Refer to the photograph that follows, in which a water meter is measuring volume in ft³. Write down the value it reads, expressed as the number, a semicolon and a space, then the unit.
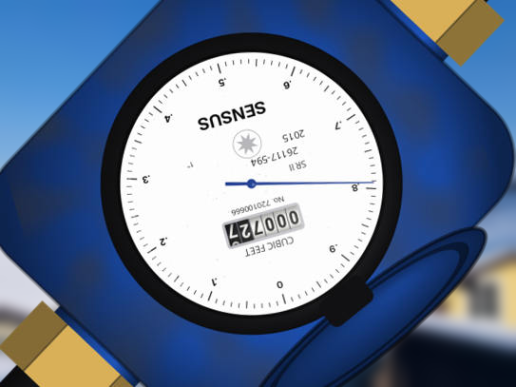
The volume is 726.79; ft³
